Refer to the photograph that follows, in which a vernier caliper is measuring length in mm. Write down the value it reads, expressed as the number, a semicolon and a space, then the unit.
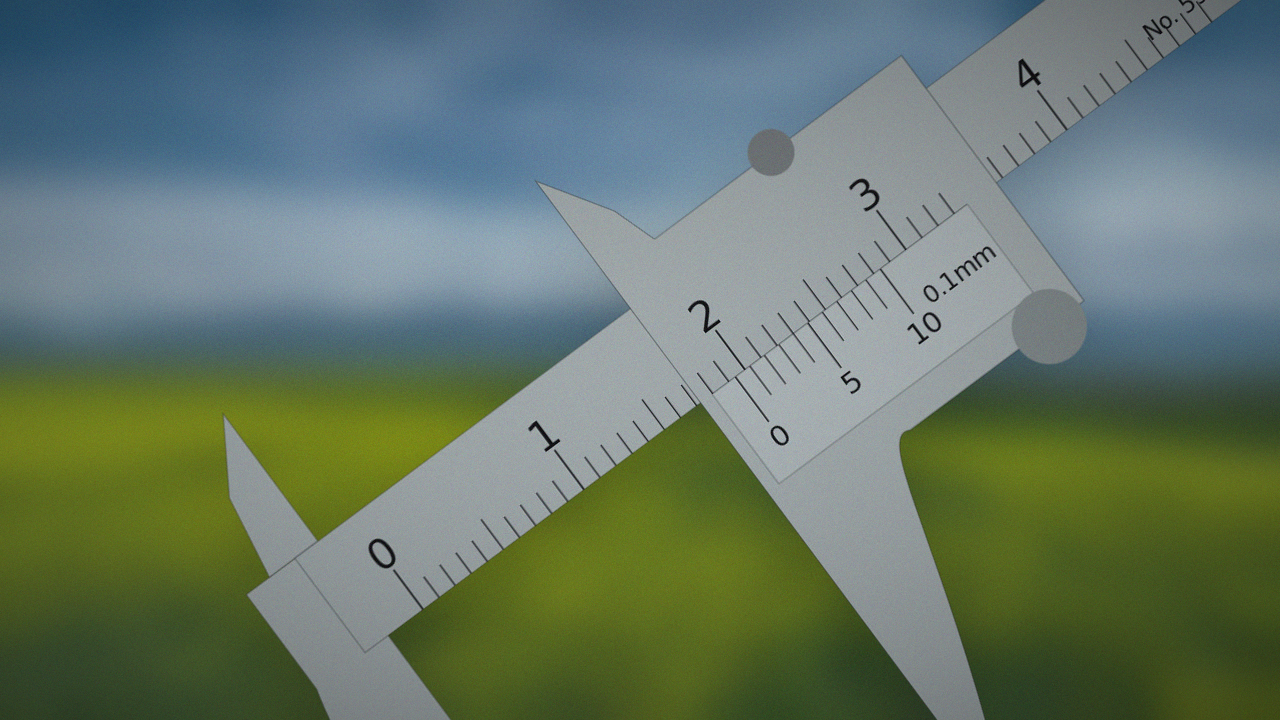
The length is 19.4; mm
